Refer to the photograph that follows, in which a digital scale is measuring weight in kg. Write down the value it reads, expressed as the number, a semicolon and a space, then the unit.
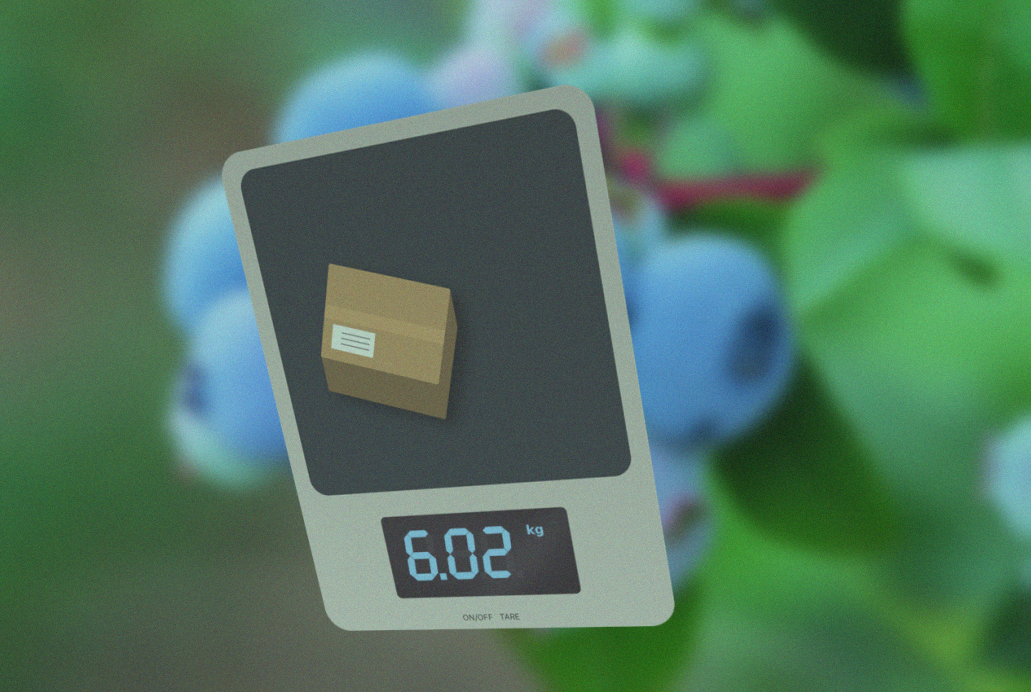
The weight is 6.02; kg
